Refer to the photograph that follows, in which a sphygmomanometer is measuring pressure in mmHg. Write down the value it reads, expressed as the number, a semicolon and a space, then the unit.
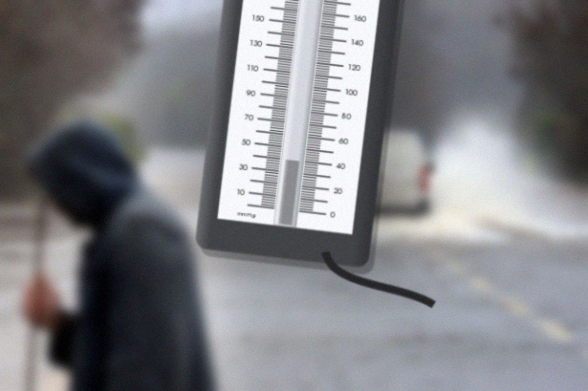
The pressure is 40; mmHg
